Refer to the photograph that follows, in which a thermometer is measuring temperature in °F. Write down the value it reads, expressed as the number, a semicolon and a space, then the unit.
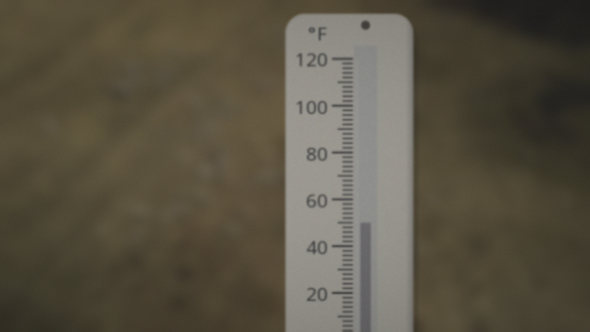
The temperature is 50; °F
